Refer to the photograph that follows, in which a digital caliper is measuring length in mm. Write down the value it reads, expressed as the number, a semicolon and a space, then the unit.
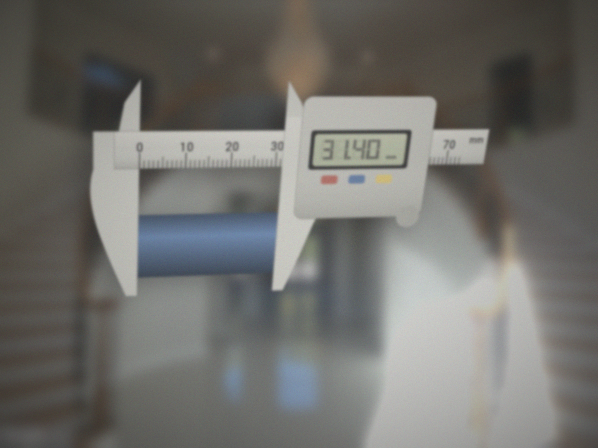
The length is 31.40; mm
